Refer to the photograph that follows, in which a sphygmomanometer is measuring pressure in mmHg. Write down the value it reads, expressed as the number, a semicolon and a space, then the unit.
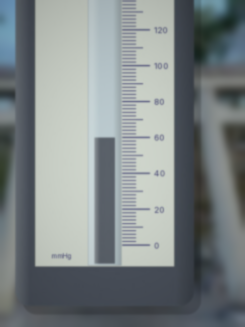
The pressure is 60; mmHg
